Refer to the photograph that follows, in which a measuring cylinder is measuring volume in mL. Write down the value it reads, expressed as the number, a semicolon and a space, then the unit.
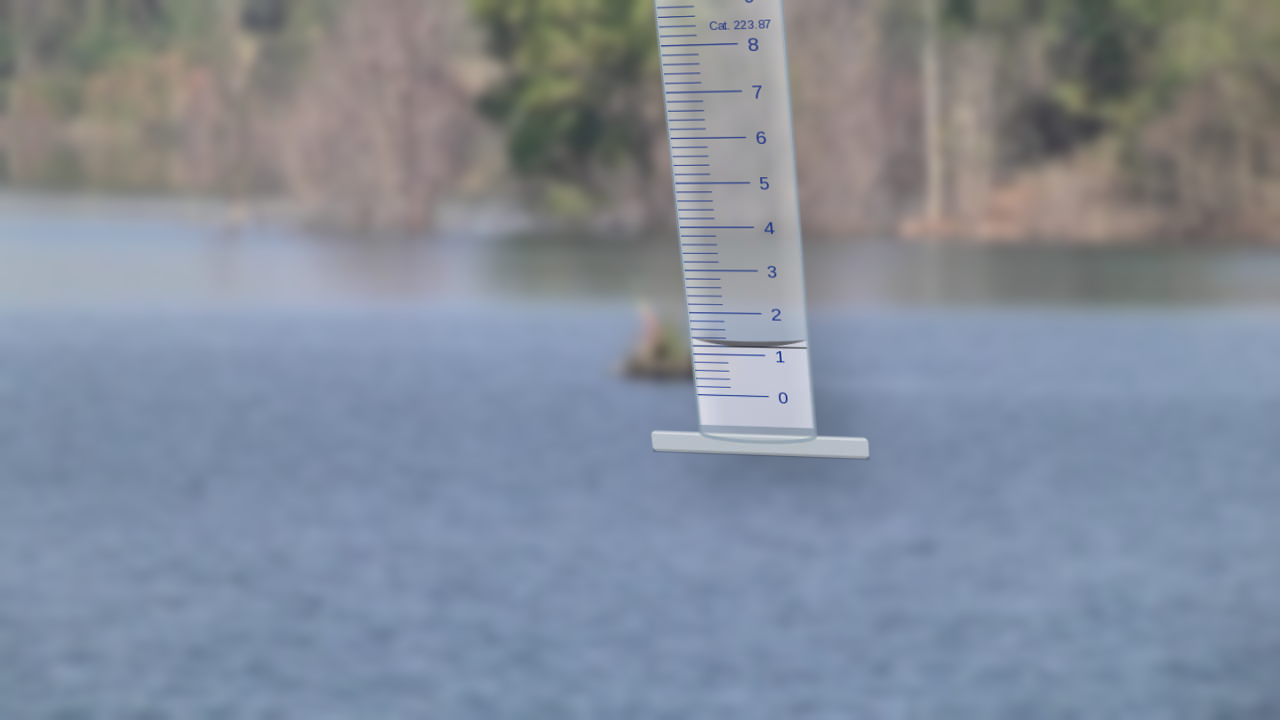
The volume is 1.2; mL
